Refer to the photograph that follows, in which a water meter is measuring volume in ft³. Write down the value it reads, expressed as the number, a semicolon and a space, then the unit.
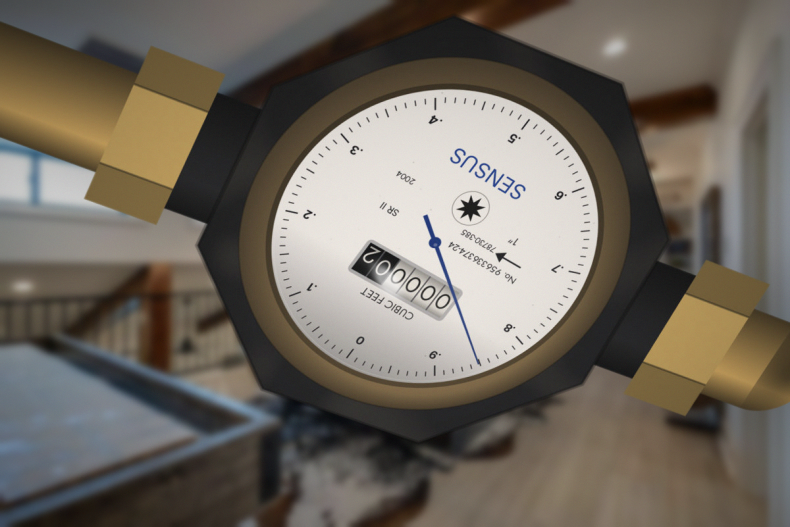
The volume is 1.85; ft³
